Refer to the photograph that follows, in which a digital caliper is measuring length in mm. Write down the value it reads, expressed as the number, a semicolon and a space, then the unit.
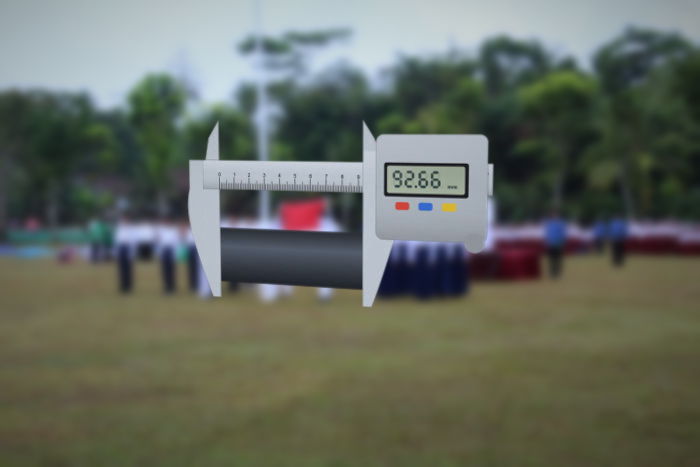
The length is 92.66; mm
